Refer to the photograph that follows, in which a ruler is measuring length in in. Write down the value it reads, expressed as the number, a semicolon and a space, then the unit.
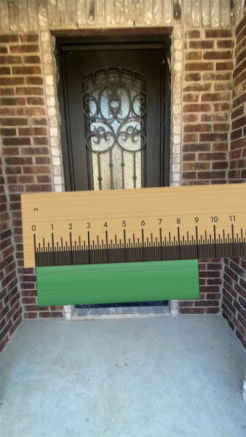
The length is 9; in
